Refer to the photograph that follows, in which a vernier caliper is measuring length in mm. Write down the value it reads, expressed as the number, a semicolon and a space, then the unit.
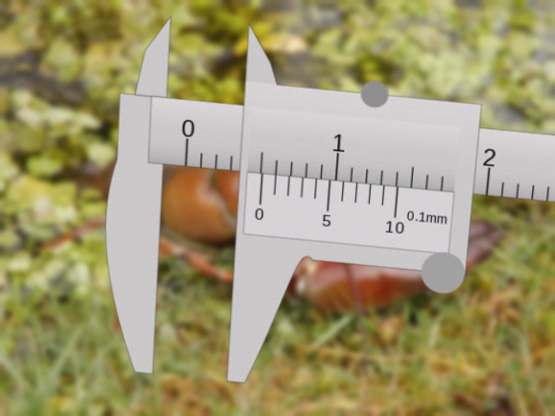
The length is 5.1; mm
